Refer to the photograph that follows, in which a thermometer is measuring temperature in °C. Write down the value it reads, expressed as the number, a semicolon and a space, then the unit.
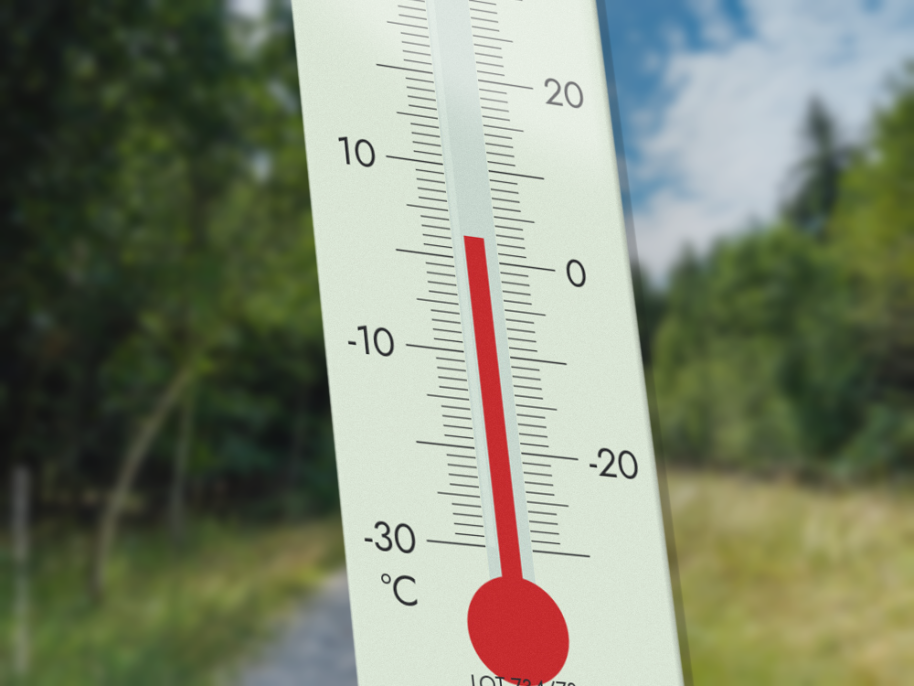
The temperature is 2.5; °C
